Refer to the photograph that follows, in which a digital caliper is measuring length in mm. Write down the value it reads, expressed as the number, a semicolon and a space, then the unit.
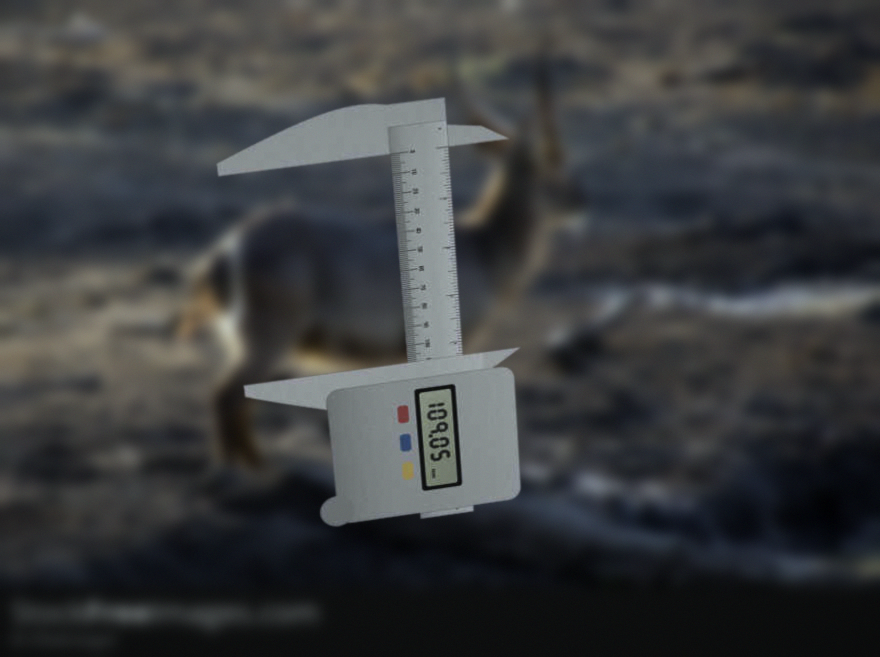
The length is 109.05; mm
